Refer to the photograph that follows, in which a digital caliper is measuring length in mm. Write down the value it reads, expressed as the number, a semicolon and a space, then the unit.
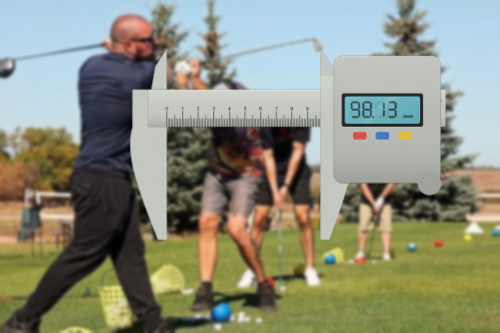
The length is 98.13; mm
